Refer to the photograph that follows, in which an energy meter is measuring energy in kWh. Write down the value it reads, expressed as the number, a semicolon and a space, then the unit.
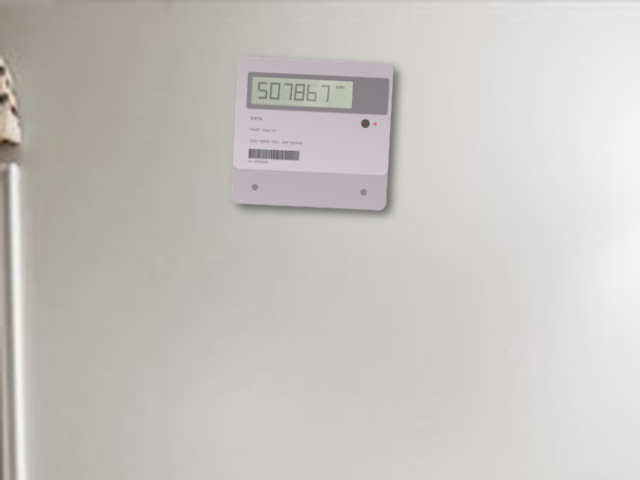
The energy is 507867; kWh
